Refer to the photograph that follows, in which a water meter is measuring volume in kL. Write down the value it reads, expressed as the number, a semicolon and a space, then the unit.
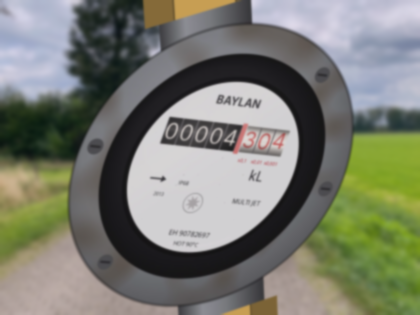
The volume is 4.304; kL
